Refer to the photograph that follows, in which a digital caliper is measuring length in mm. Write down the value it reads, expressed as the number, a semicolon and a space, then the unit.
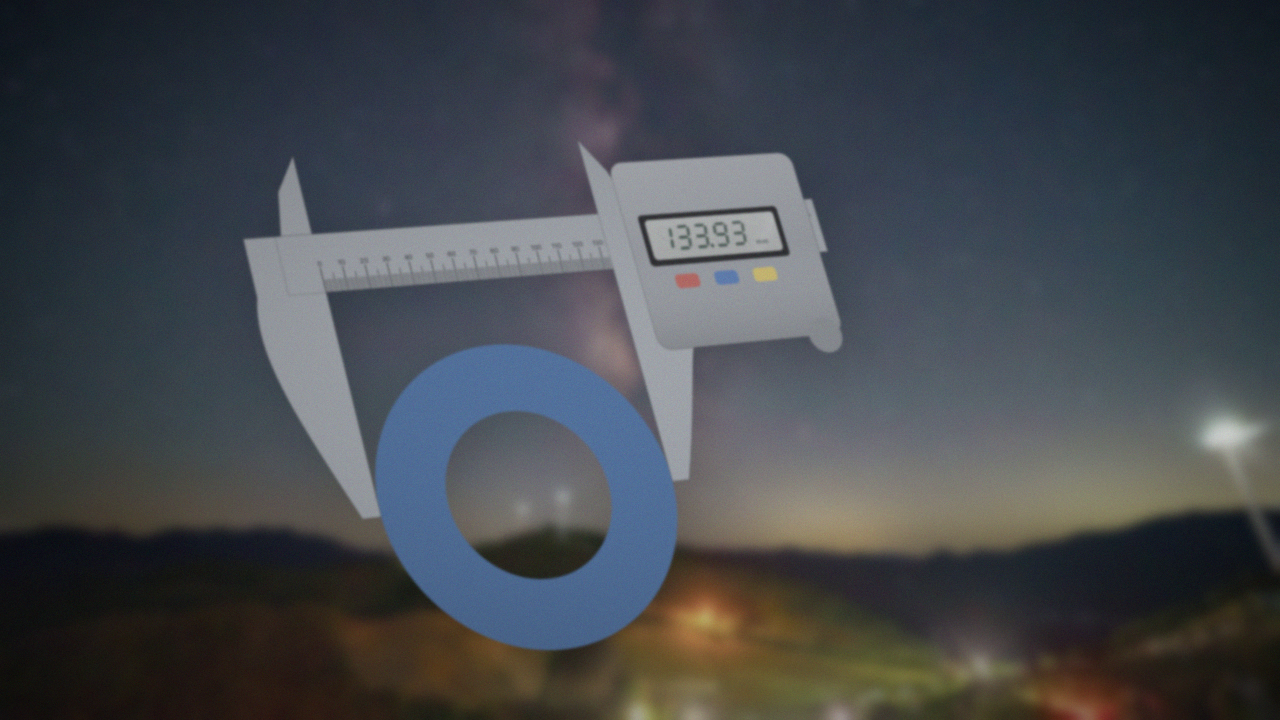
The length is 133.93; mm
